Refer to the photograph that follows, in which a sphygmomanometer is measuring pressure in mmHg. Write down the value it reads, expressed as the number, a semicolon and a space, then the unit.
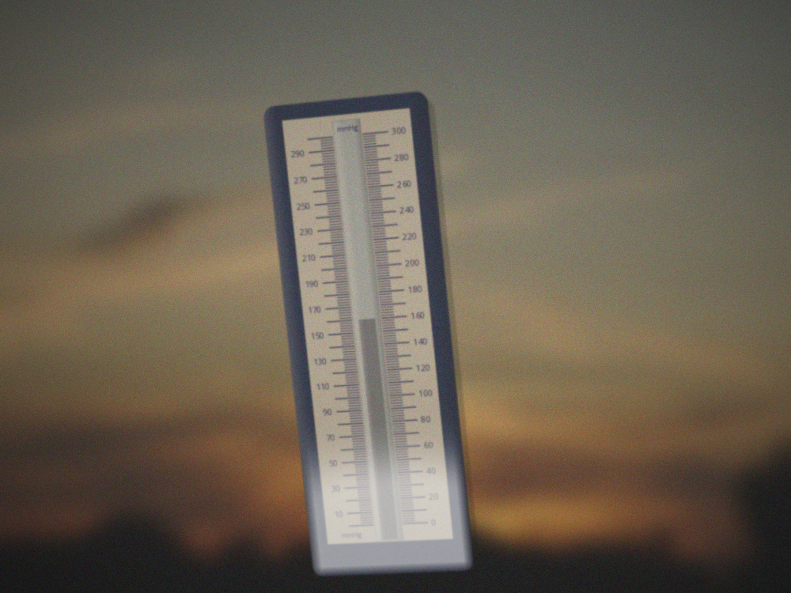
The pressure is 160; mmHg
